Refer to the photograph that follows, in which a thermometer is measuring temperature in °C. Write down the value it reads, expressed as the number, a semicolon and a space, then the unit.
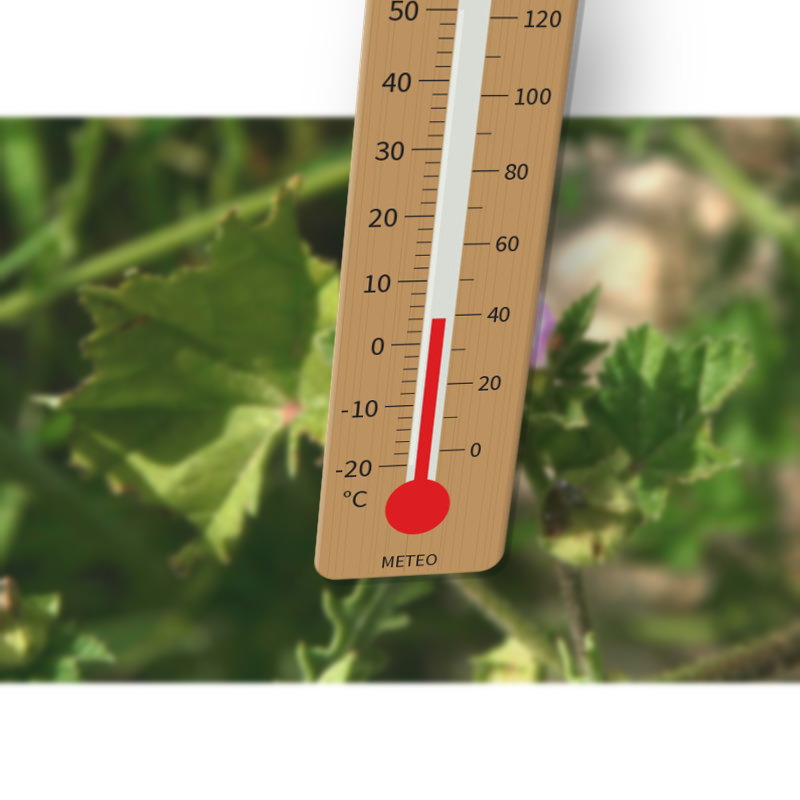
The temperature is 4; °C
